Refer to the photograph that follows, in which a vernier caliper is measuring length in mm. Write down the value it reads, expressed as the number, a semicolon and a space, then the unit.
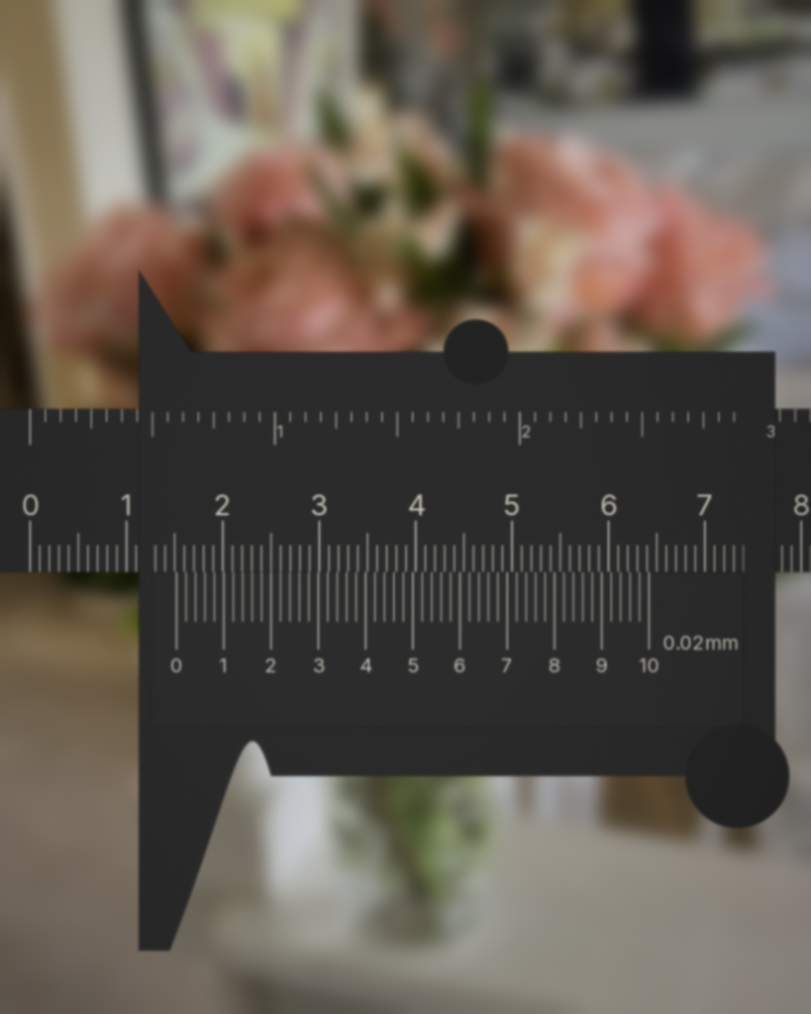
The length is 15.2; mm
